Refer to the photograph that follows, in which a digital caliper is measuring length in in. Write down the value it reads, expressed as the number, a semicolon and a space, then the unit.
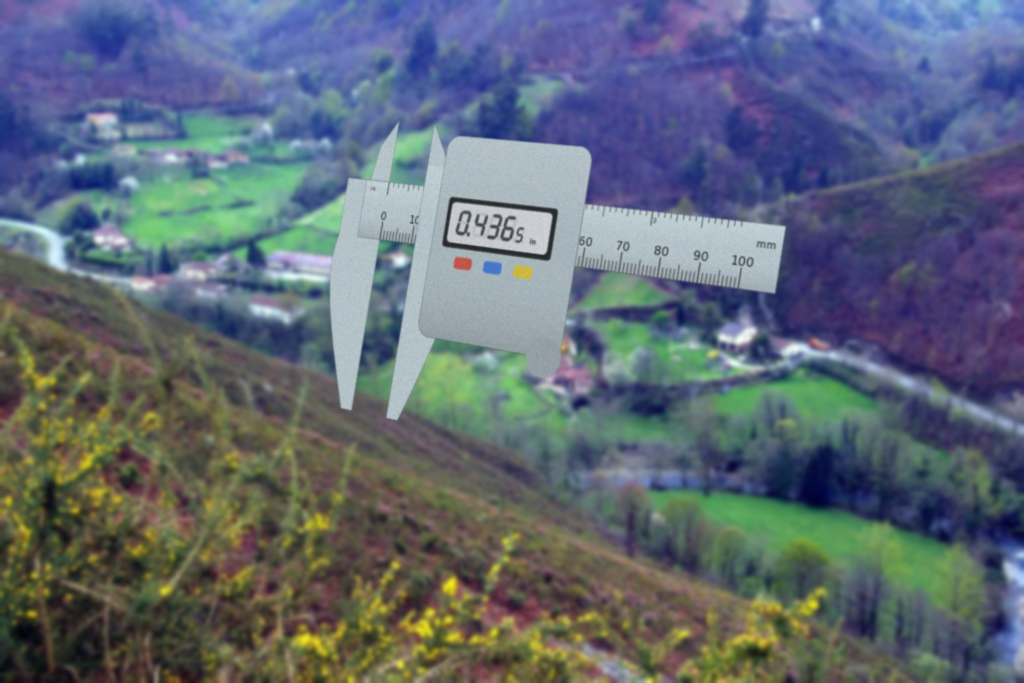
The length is 0.4365; in
